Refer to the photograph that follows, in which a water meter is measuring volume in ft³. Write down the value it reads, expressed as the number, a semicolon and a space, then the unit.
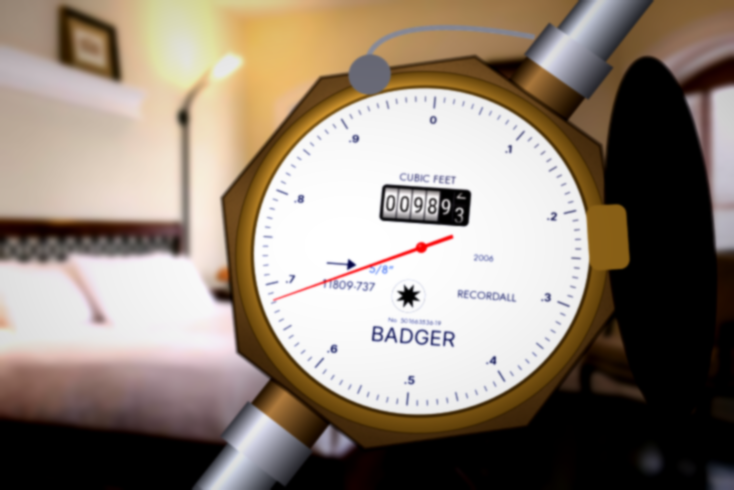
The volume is 9892.68; ft³
